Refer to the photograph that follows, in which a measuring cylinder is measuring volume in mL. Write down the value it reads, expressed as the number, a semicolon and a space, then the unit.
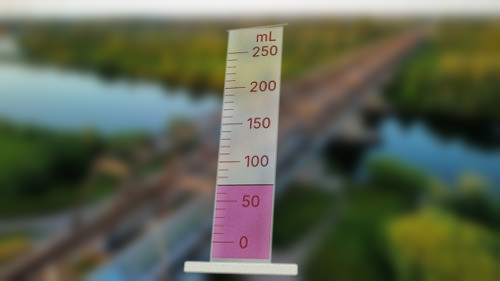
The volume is 70; mL
